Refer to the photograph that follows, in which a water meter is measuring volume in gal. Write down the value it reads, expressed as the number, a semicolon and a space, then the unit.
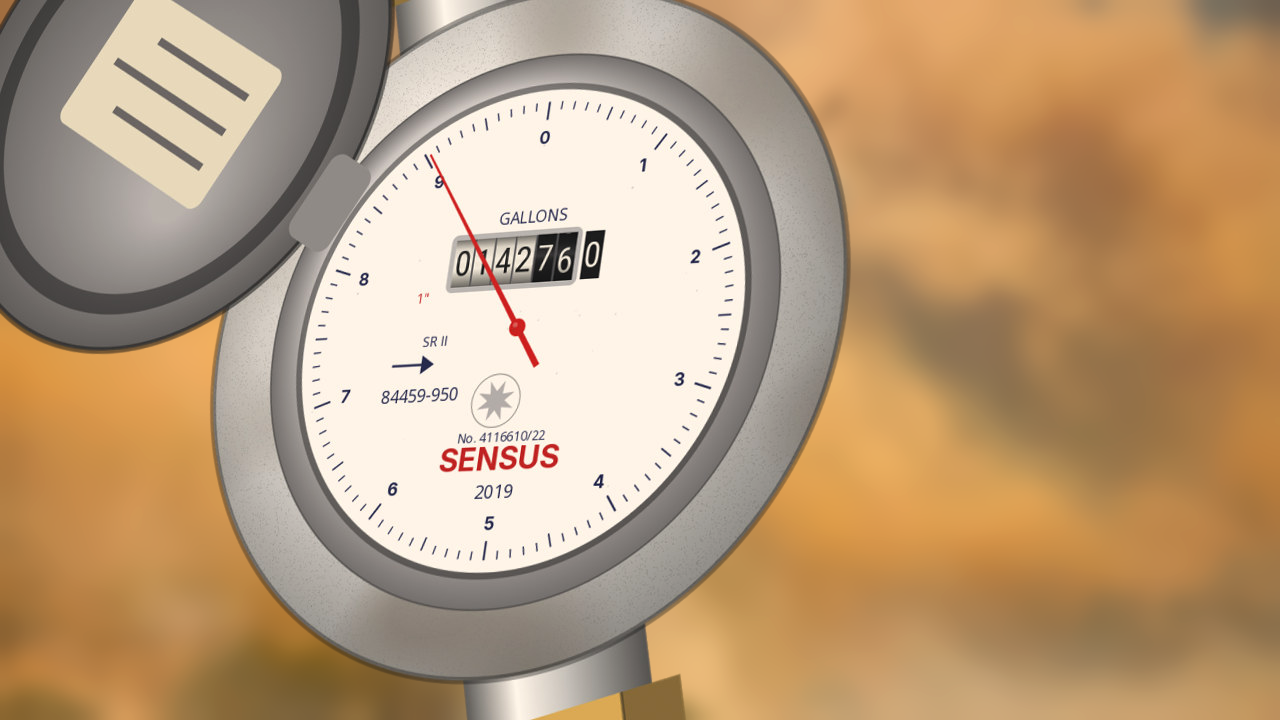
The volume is 142759.0; gal
